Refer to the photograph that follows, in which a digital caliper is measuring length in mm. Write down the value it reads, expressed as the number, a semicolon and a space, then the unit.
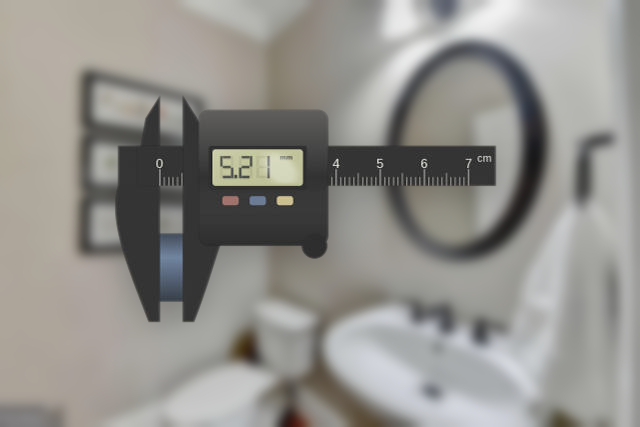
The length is 5.21; mm
